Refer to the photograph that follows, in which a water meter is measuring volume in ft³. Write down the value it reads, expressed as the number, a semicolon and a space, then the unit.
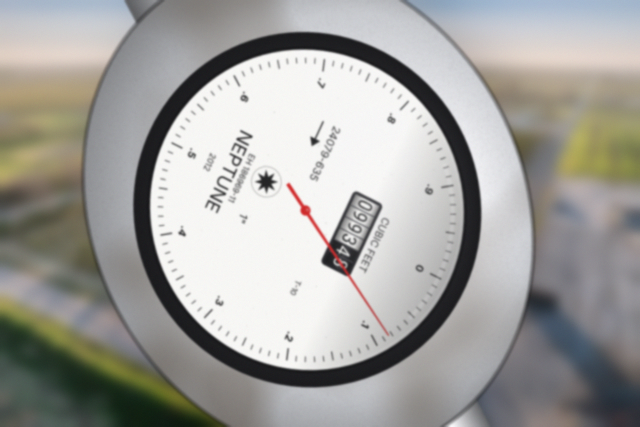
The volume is 99348.08; ft³
